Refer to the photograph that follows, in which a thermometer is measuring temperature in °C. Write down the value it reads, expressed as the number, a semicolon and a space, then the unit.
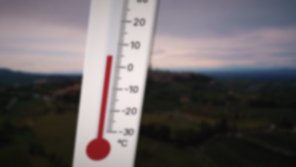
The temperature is 5; °C
